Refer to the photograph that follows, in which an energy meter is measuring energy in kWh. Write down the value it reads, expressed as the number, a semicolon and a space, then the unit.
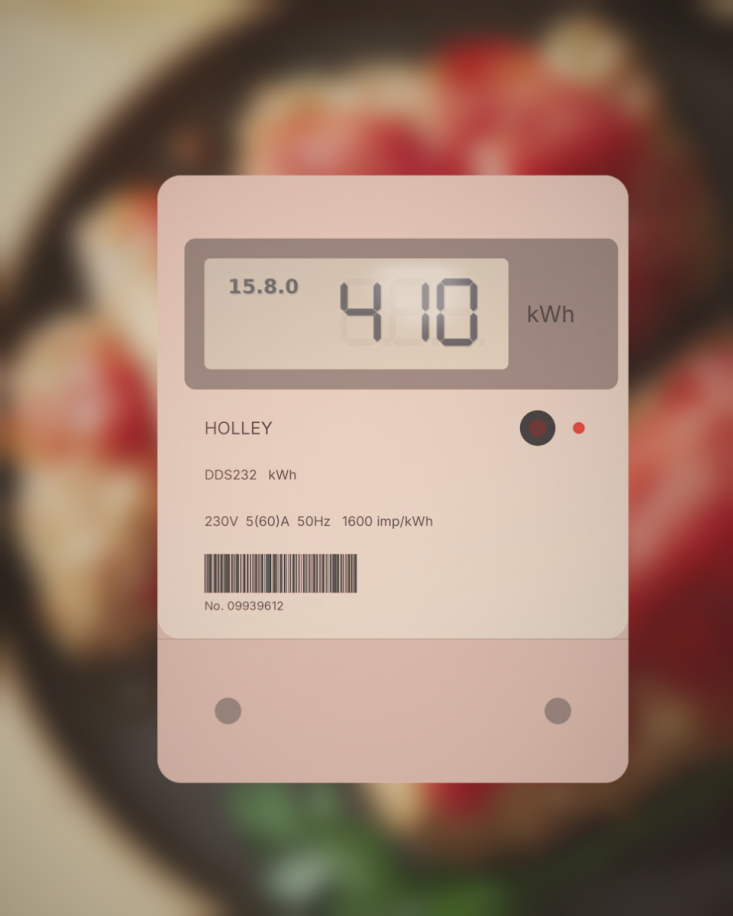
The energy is 410; kWh
